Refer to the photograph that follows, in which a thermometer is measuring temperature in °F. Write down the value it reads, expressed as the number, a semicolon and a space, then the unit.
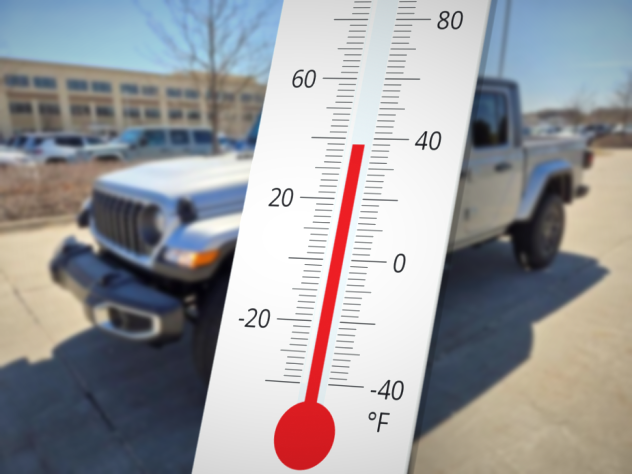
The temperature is 38; °F
